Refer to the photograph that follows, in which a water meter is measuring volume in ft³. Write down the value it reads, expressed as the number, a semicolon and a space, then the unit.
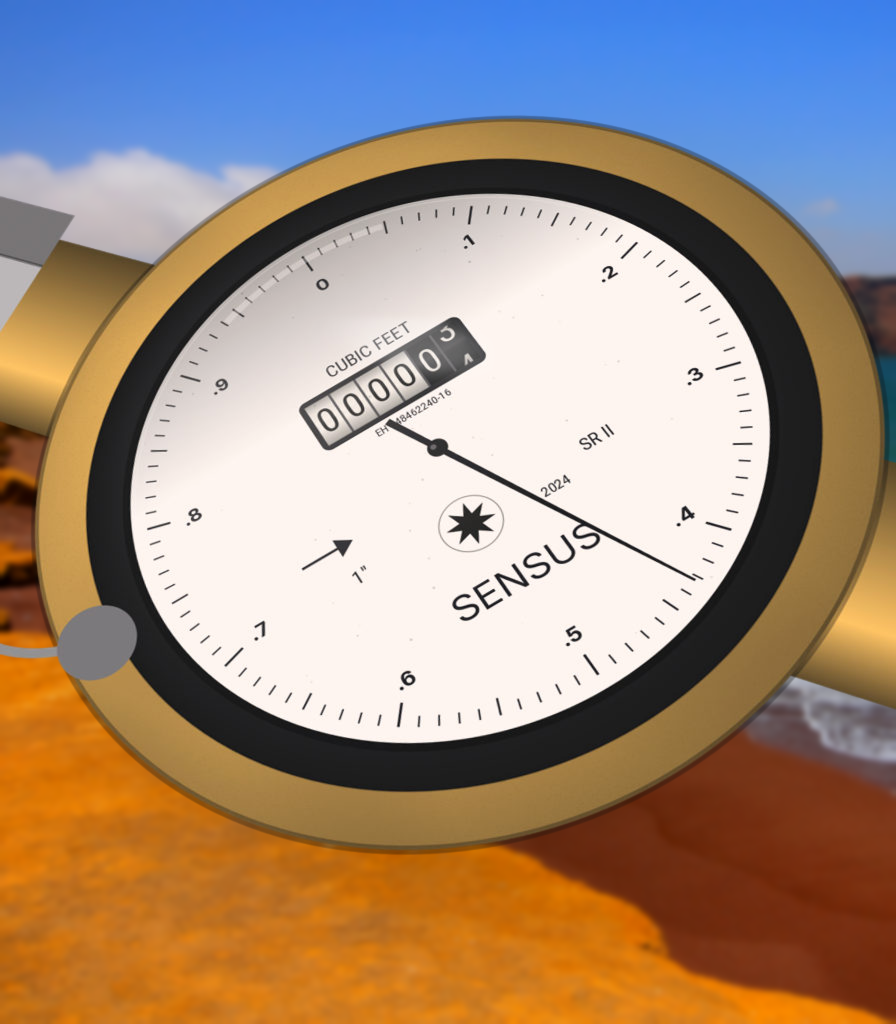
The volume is 3.43; ft³
